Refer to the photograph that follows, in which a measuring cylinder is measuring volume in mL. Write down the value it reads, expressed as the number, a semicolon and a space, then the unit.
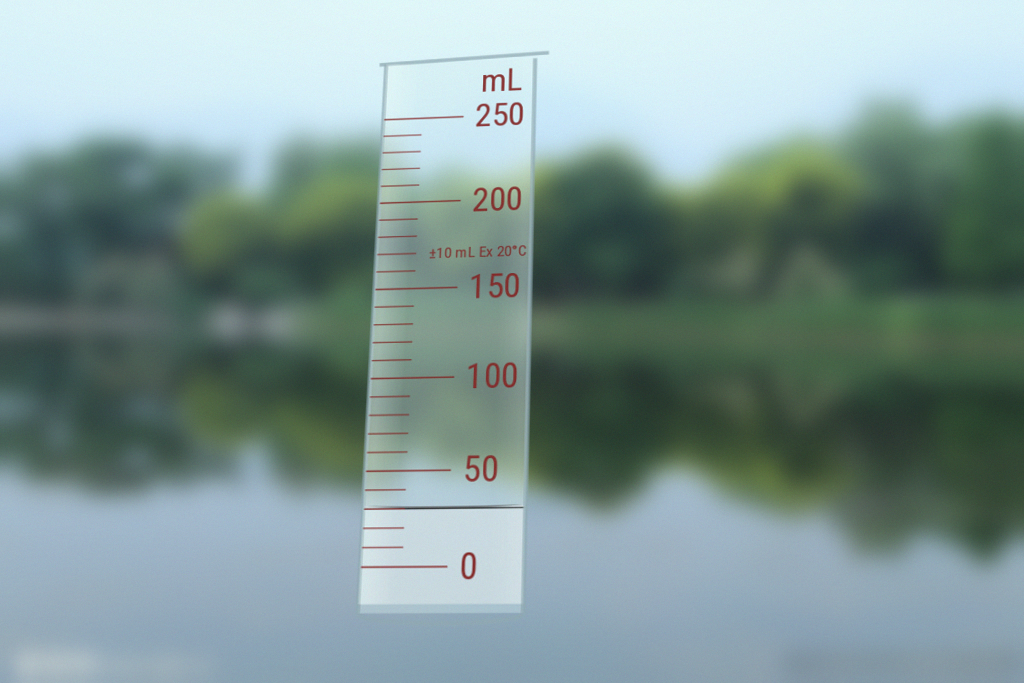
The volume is 30; mL
